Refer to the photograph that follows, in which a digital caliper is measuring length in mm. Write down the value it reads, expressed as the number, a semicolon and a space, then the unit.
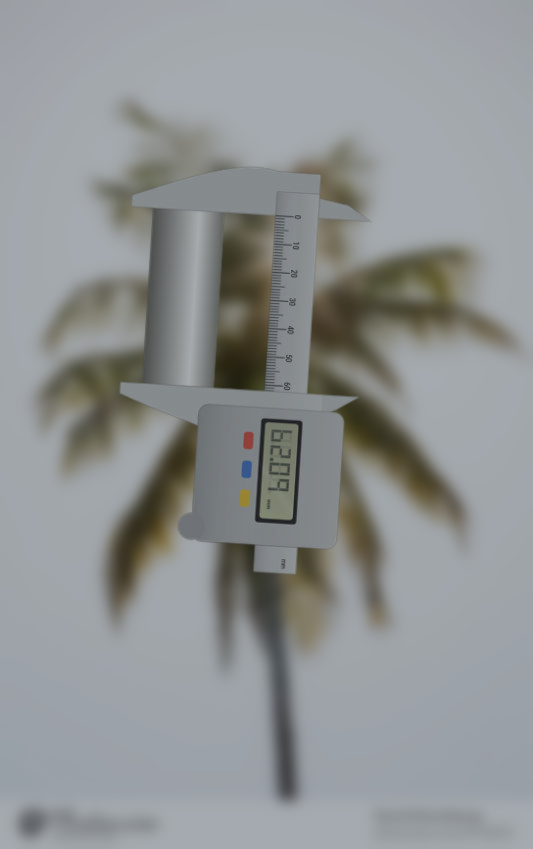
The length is 62.09; mm
